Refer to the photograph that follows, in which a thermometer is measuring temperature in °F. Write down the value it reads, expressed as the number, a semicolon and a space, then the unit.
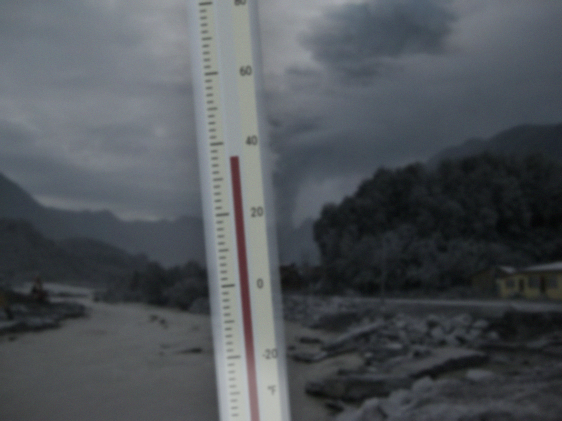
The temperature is 36; °F
